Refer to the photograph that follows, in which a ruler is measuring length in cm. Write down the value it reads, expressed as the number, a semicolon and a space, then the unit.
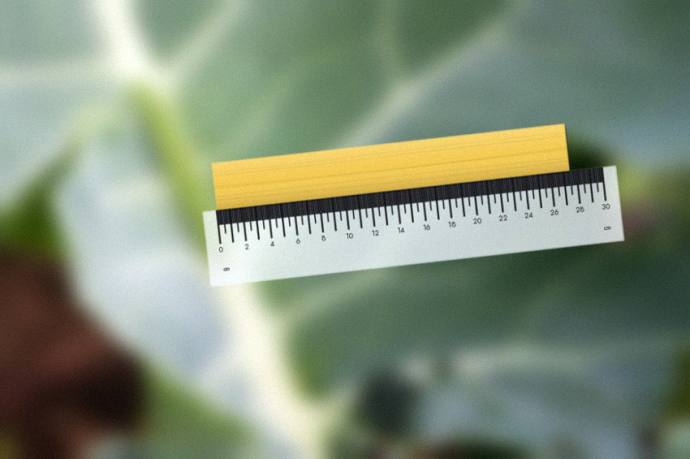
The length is 27.5; cm
